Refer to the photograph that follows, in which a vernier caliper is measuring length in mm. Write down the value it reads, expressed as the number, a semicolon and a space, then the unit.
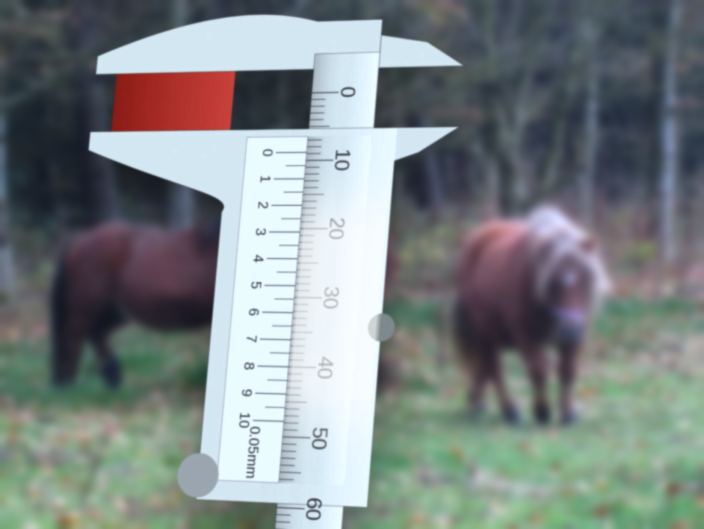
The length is 8.8; mm
